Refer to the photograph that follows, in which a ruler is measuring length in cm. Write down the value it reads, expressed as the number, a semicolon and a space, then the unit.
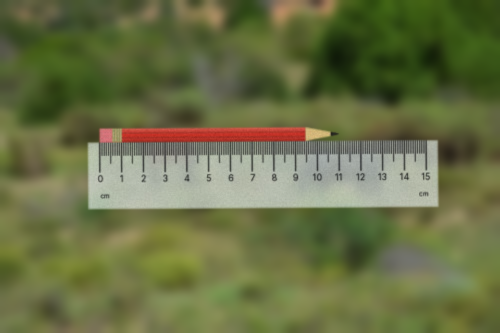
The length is 11; cm
